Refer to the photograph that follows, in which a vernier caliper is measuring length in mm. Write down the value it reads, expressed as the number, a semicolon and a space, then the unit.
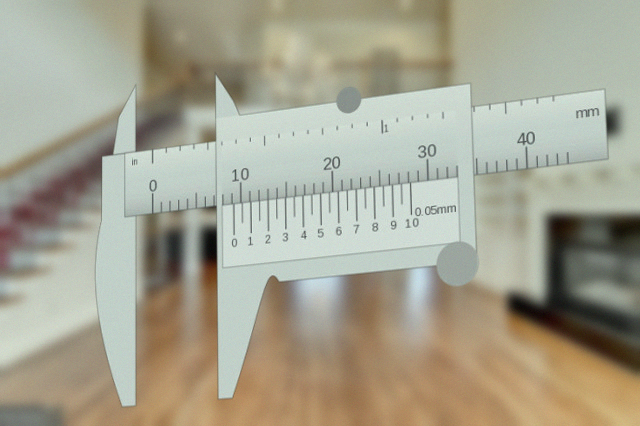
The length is 9.2; mm
